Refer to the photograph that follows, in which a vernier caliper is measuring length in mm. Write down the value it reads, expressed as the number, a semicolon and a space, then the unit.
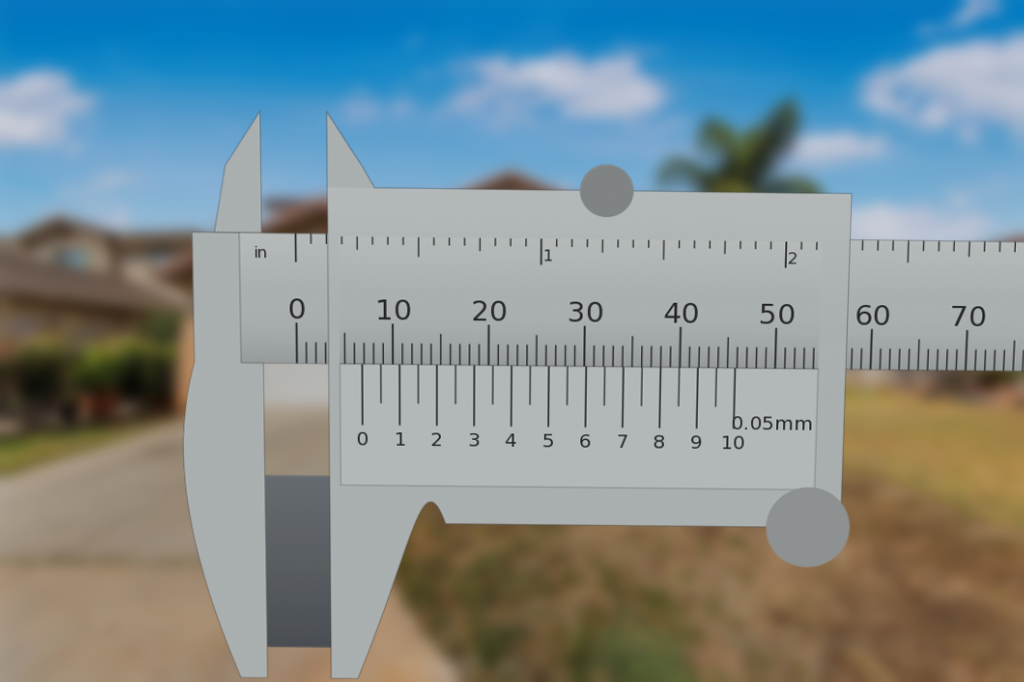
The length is 6.8; mm
